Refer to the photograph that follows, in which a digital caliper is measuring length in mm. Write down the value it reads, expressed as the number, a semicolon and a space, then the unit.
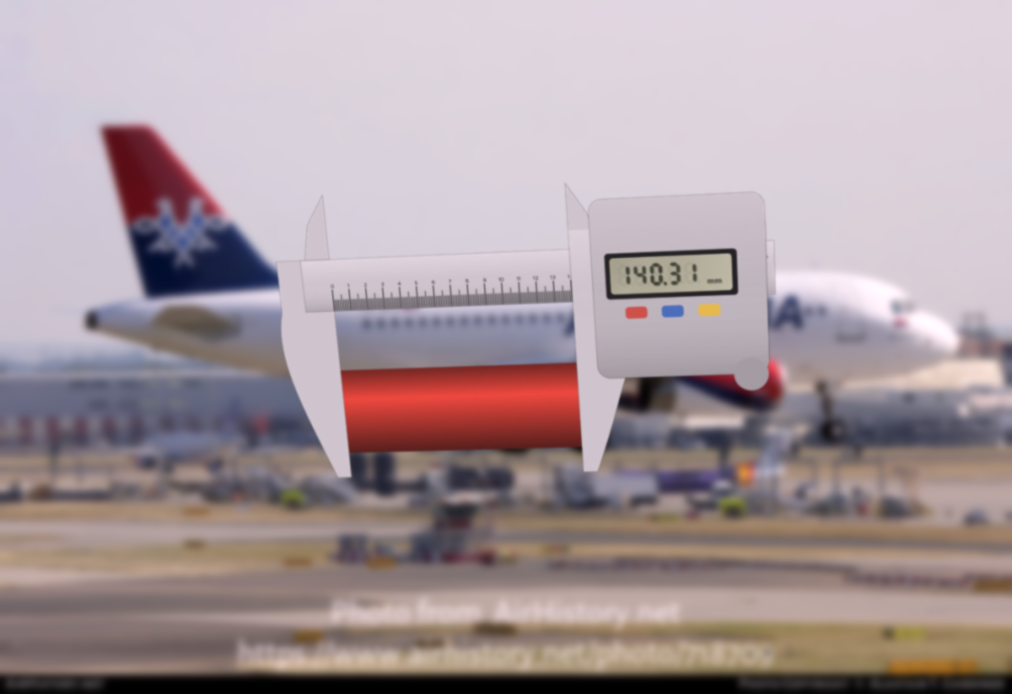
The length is 140.31; mm
